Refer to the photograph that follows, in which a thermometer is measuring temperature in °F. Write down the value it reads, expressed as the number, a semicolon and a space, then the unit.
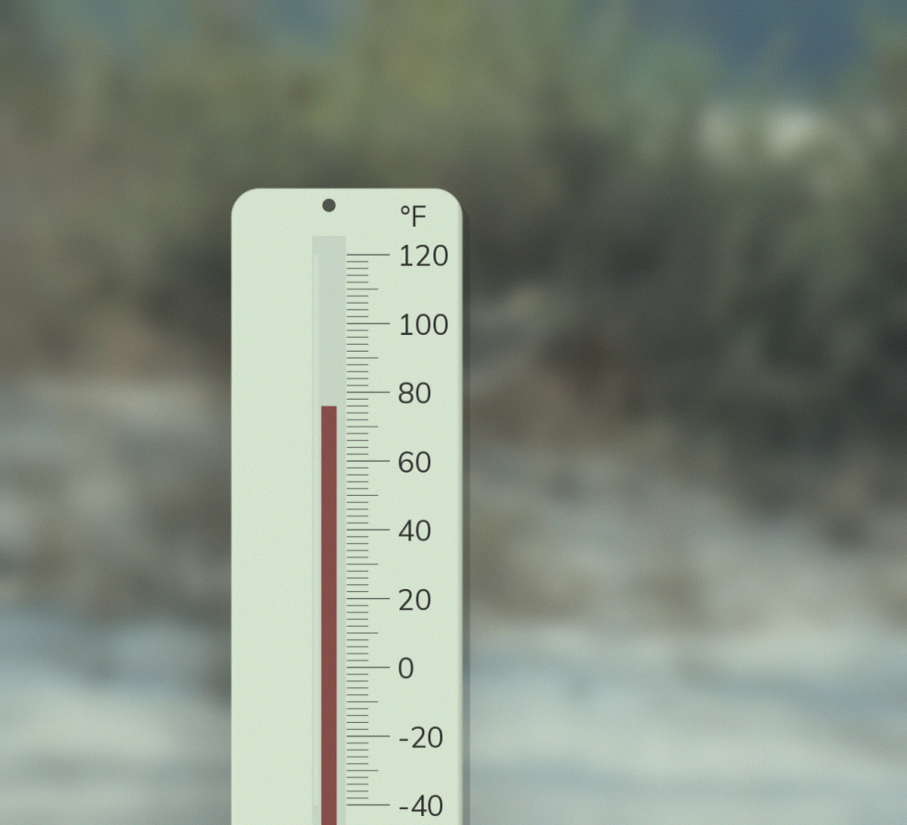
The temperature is 76; °F
